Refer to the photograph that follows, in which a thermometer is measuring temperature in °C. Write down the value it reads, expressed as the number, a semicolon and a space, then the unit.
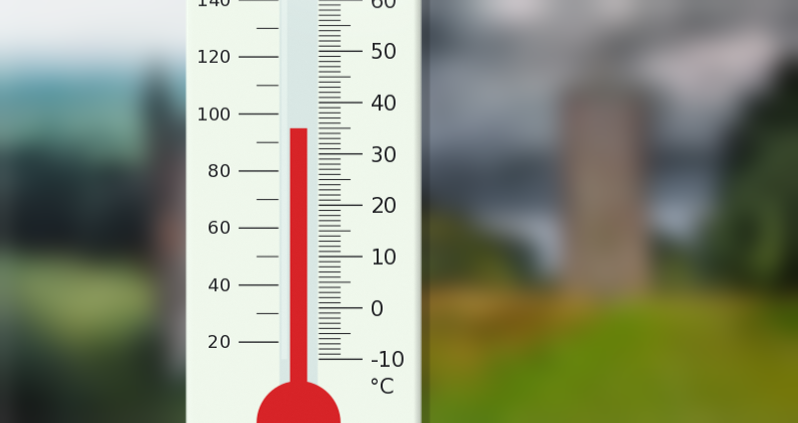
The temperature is 35; °C
